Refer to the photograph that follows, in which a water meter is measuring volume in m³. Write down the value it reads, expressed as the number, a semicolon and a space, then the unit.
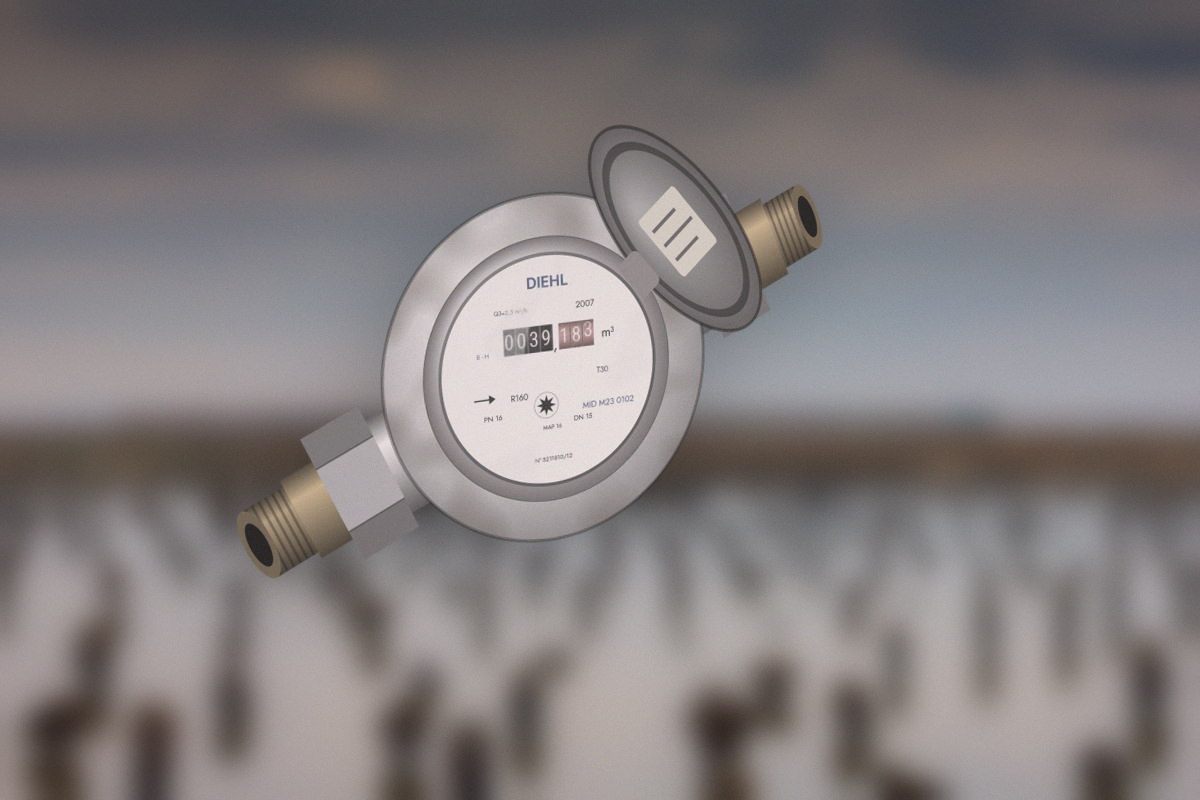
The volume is 39.183; m³
